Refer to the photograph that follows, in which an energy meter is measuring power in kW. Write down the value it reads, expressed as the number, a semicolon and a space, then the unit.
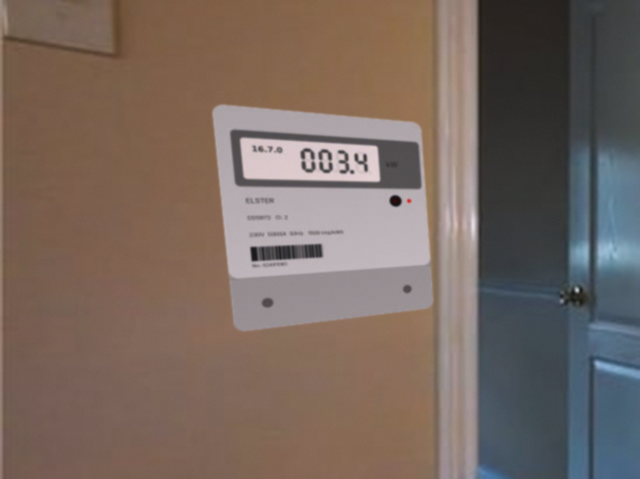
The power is 3.4; kW
